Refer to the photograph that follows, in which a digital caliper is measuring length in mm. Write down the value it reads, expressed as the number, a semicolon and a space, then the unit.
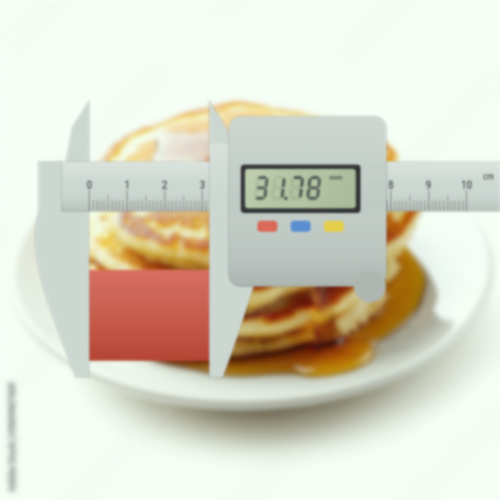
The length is 31.78; mm
